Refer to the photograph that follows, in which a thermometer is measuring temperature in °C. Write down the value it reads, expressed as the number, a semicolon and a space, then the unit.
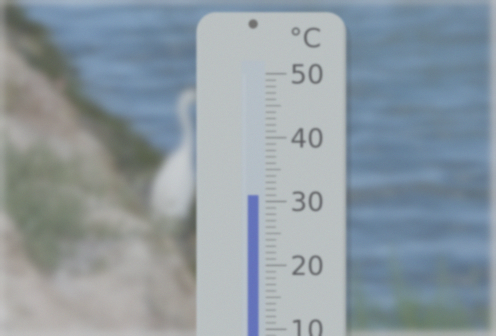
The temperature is 31; °C
